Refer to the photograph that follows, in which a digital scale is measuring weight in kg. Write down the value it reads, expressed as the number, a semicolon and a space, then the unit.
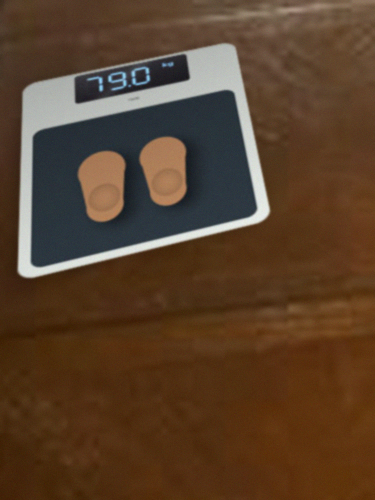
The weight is 79.0; kg
